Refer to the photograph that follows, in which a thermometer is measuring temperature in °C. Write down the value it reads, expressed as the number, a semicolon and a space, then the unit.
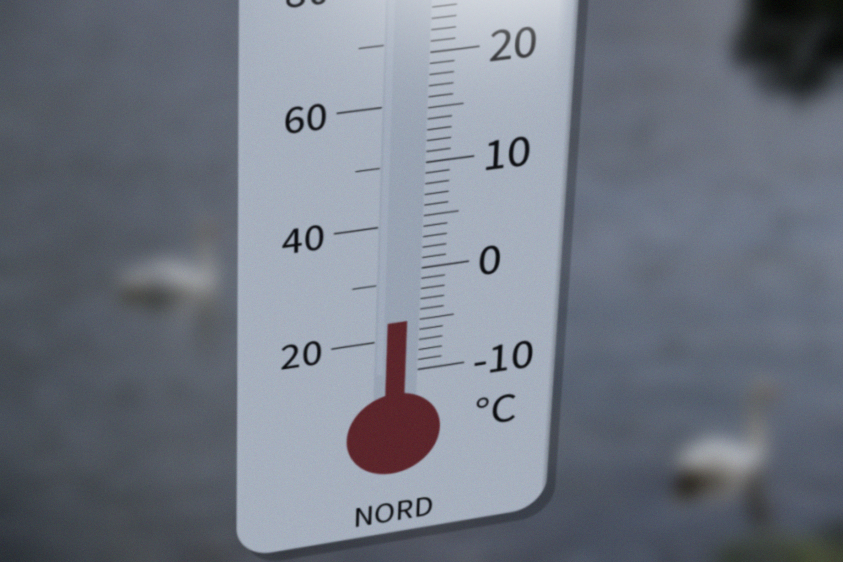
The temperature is -5; °C
